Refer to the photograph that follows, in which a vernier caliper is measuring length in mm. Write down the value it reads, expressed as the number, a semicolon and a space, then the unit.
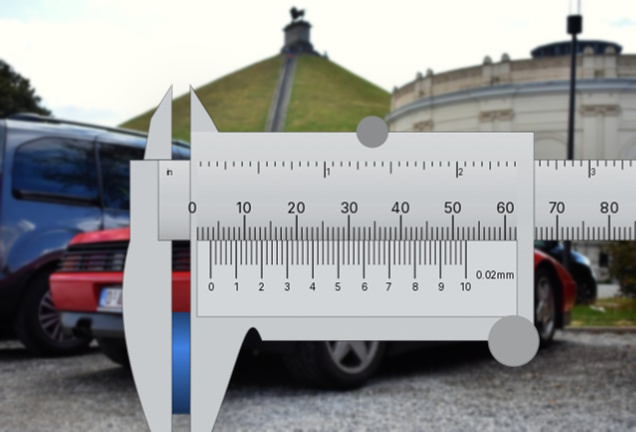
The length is 3.5; mm
